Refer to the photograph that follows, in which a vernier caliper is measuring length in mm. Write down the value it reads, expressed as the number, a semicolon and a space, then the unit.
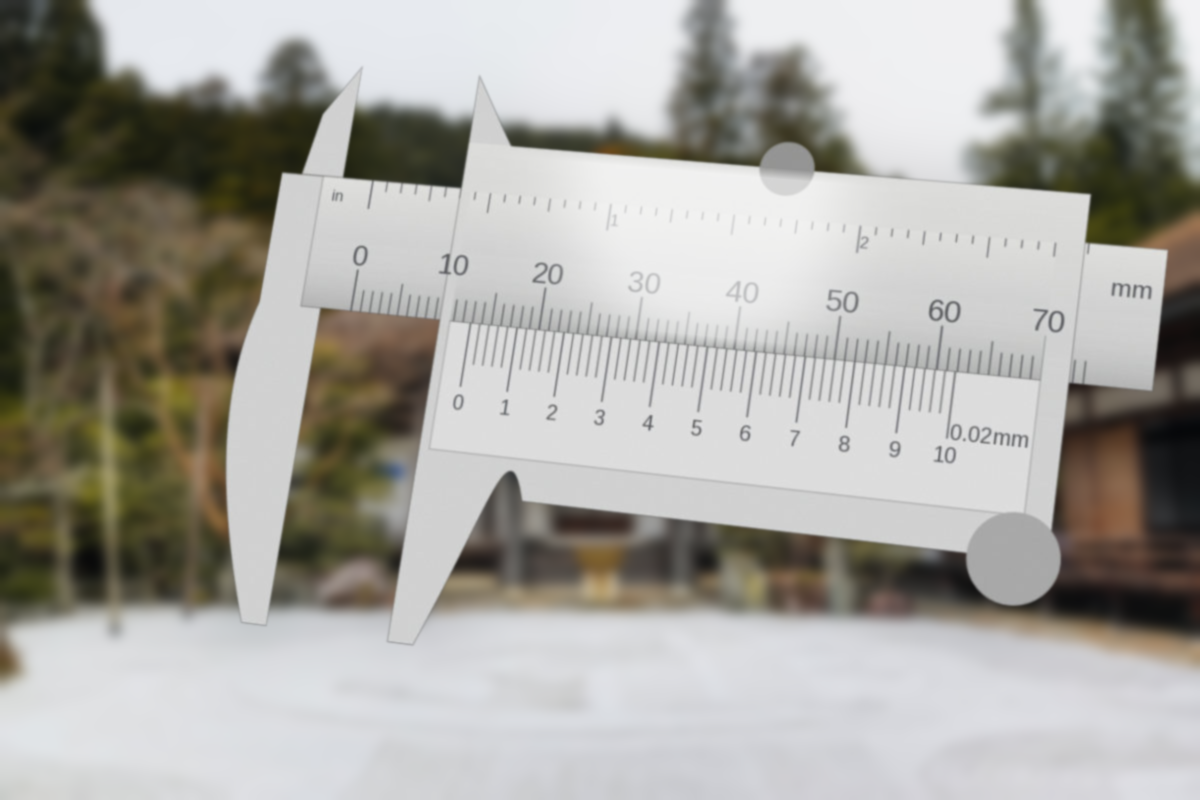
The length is 12.8; mm
